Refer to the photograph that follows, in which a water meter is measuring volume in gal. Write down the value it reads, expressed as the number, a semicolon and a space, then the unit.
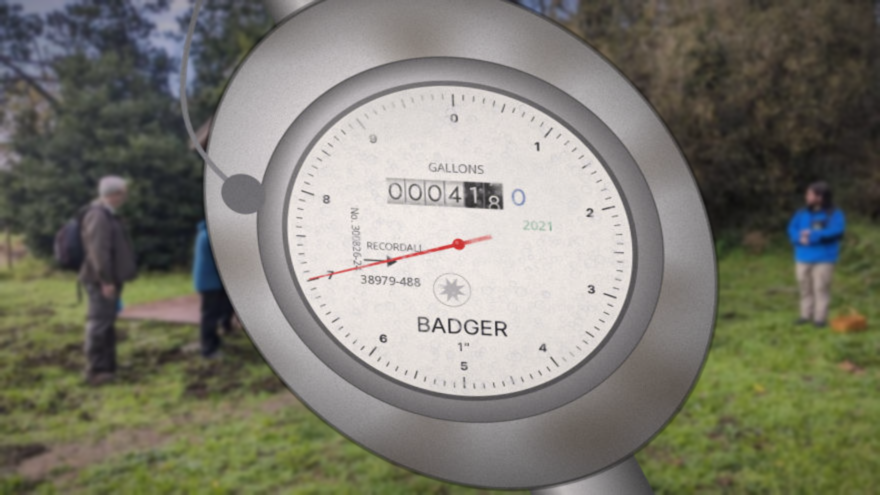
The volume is 4177.0; gal
